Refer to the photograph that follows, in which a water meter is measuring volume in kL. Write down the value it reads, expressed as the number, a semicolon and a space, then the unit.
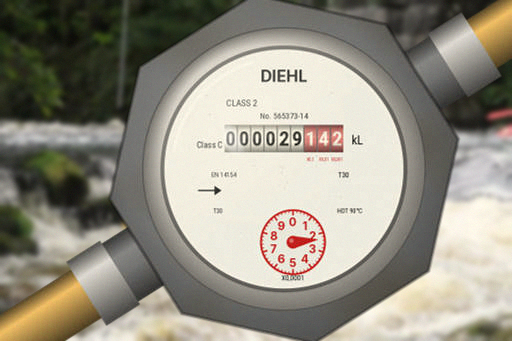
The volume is 29.1422; kL
